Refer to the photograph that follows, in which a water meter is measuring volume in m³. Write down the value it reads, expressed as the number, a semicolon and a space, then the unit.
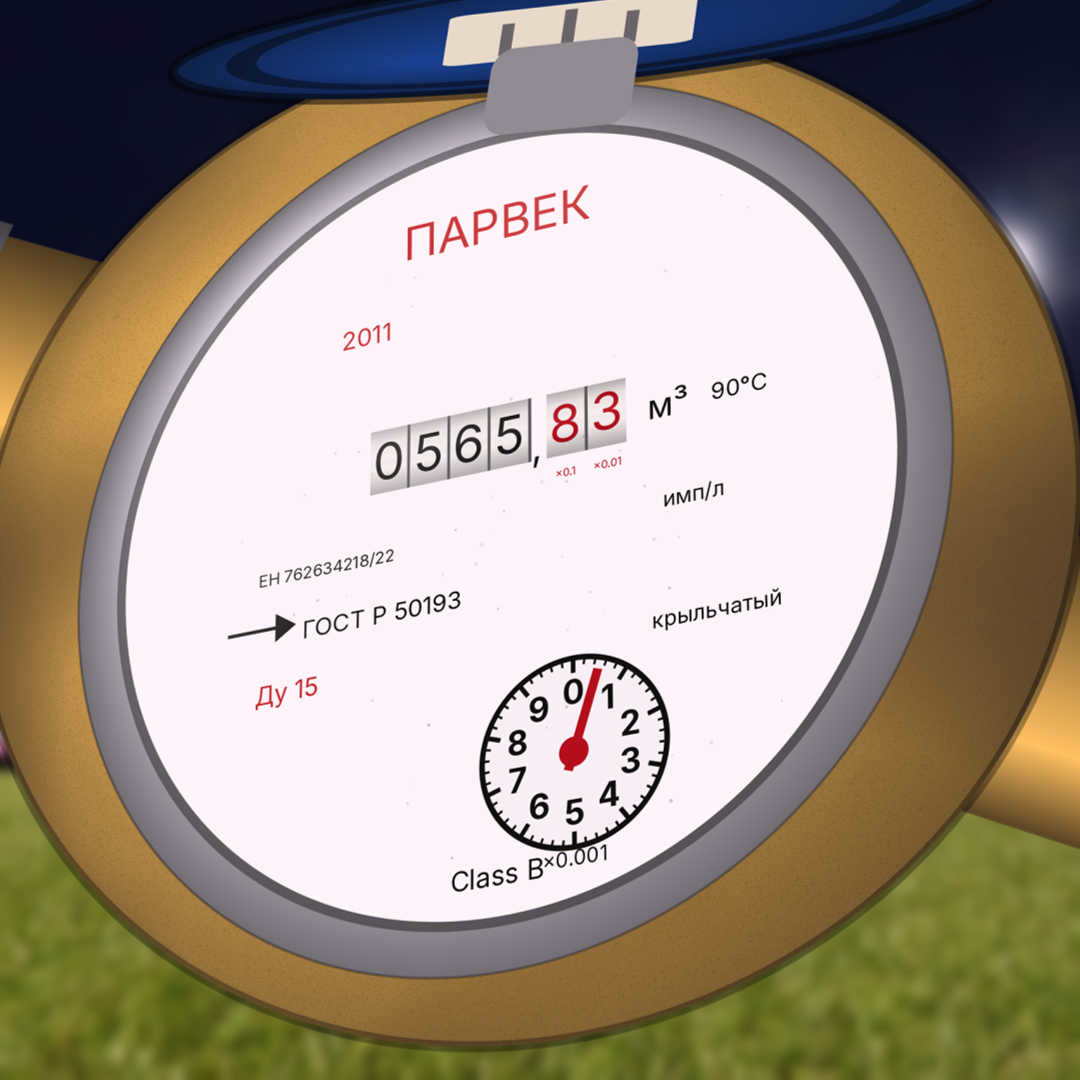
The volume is 565.830; m³
